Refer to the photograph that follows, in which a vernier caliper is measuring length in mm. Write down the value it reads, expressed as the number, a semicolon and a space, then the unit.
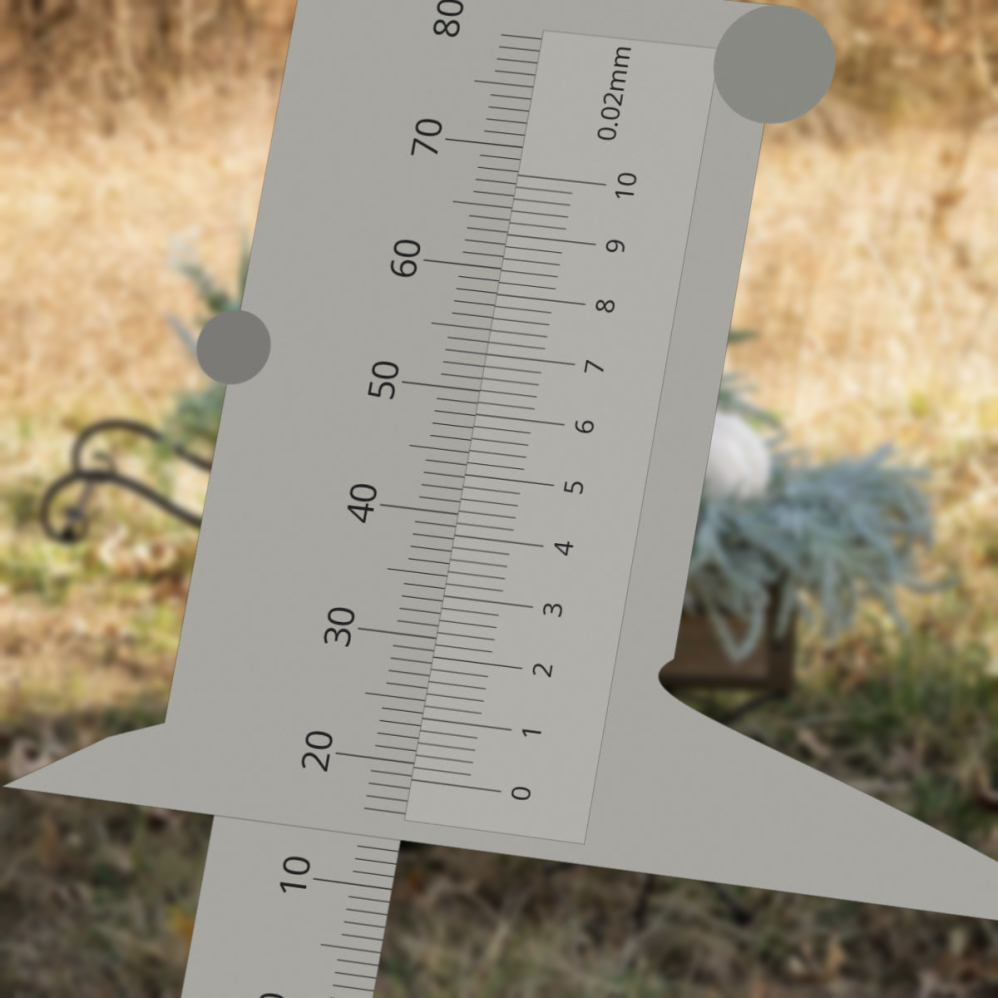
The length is 18.7; mm
